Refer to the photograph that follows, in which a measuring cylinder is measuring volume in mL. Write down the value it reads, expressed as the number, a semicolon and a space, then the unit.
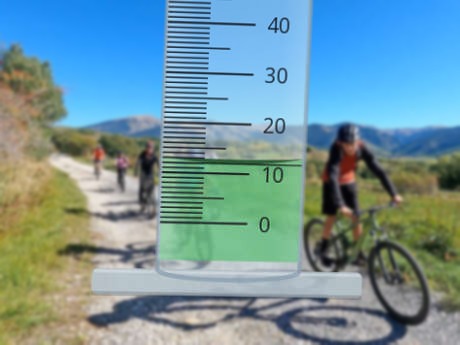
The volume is 12; mL
